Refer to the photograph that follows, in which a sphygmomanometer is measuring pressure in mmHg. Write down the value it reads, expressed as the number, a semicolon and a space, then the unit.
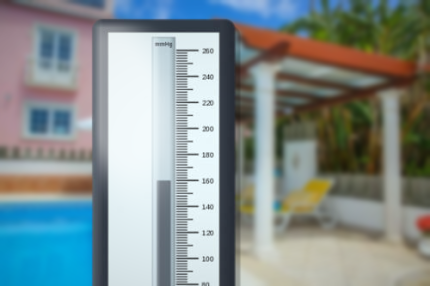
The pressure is 160; mmHg
